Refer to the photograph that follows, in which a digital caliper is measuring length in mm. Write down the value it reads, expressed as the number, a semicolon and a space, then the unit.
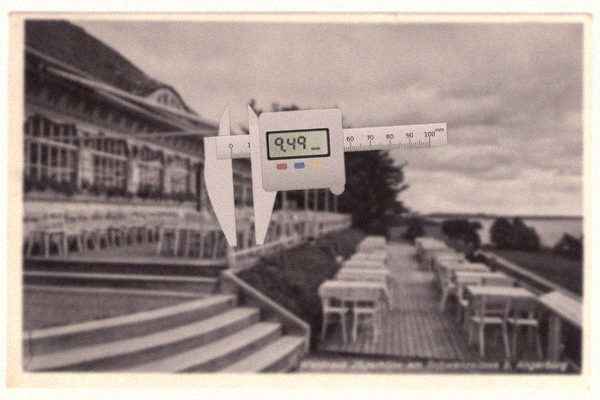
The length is 9.49; mm
